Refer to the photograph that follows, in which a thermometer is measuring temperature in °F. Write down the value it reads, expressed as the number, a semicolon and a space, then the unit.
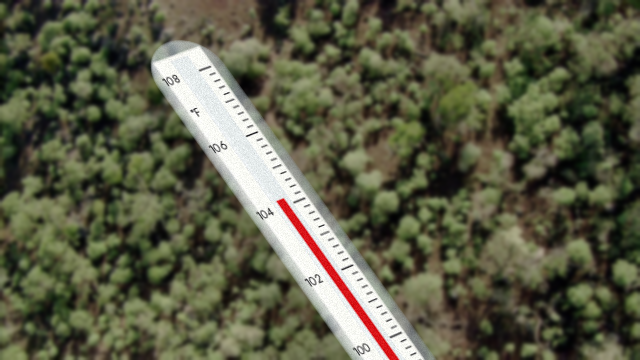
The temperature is 104.2; °F
